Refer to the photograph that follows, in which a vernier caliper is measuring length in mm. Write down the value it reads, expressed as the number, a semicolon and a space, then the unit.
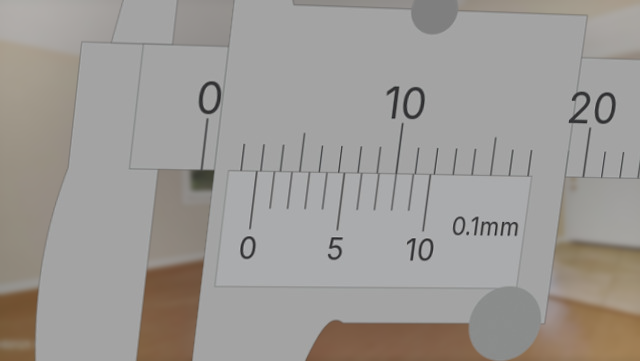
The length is 2.8; mm
